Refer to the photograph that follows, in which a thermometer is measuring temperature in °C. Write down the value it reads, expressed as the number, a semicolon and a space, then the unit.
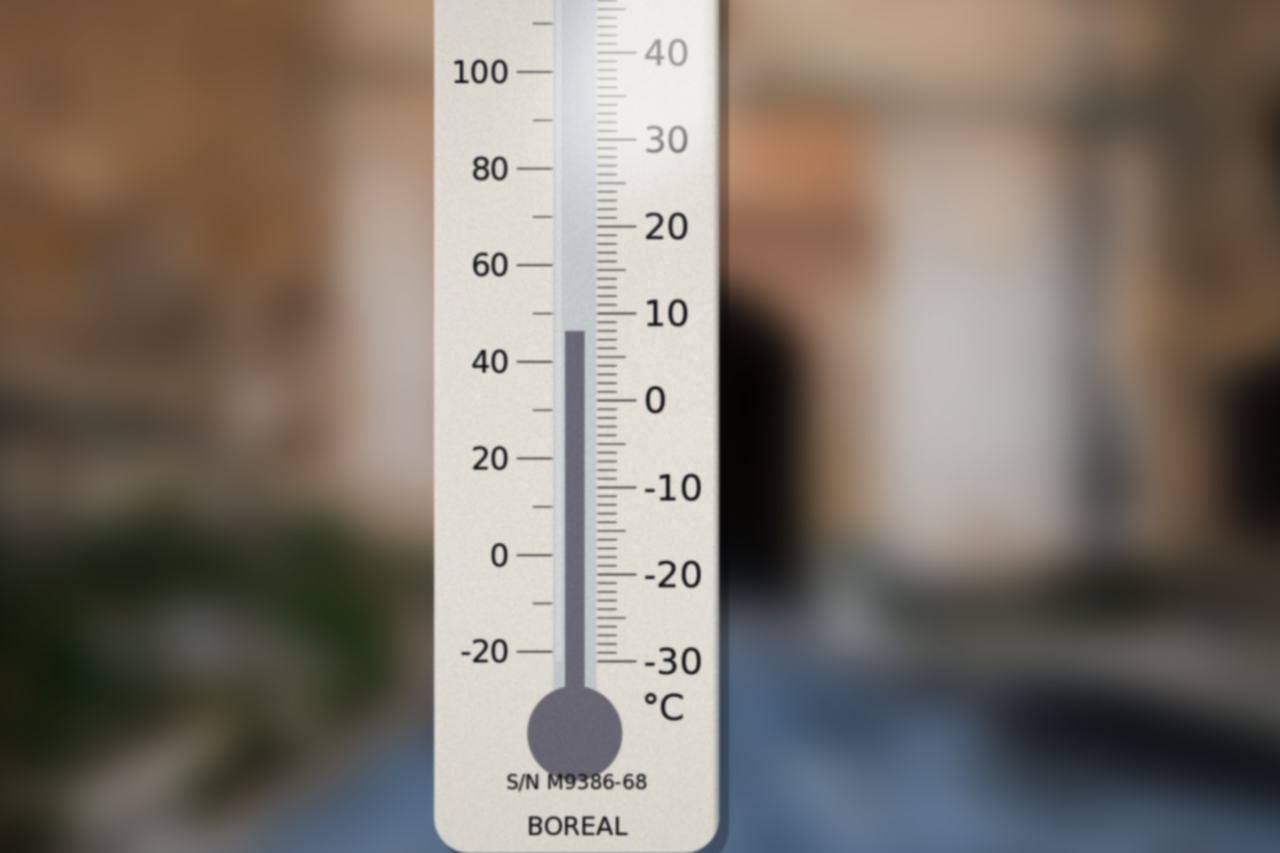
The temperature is 8; °C
